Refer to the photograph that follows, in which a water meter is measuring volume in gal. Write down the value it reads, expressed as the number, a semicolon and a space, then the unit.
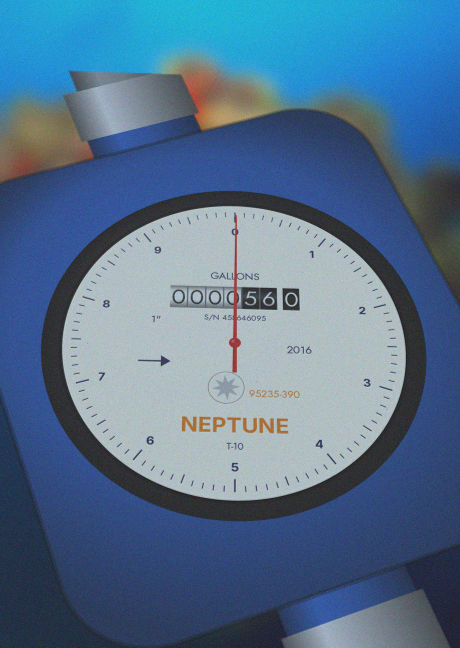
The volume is 560.0; gal
